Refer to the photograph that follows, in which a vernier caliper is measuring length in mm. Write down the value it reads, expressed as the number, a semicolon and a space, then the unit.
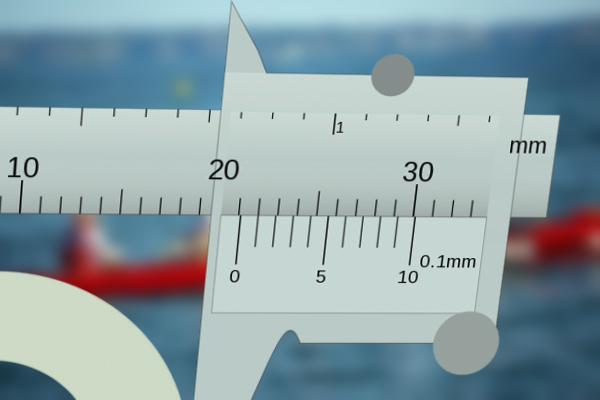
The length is 21.1; mm
